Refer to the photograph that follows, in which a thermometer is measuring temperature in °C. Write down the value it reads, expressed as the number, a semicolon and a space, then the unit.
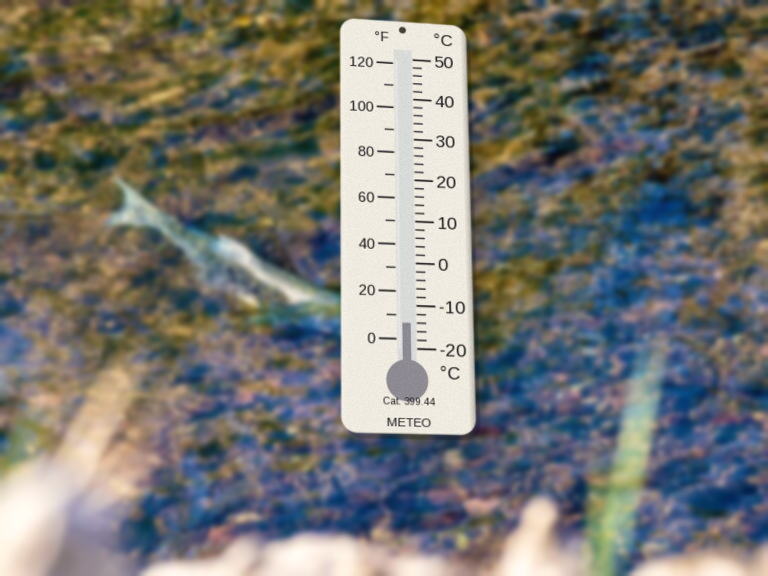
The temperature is -14; °C
